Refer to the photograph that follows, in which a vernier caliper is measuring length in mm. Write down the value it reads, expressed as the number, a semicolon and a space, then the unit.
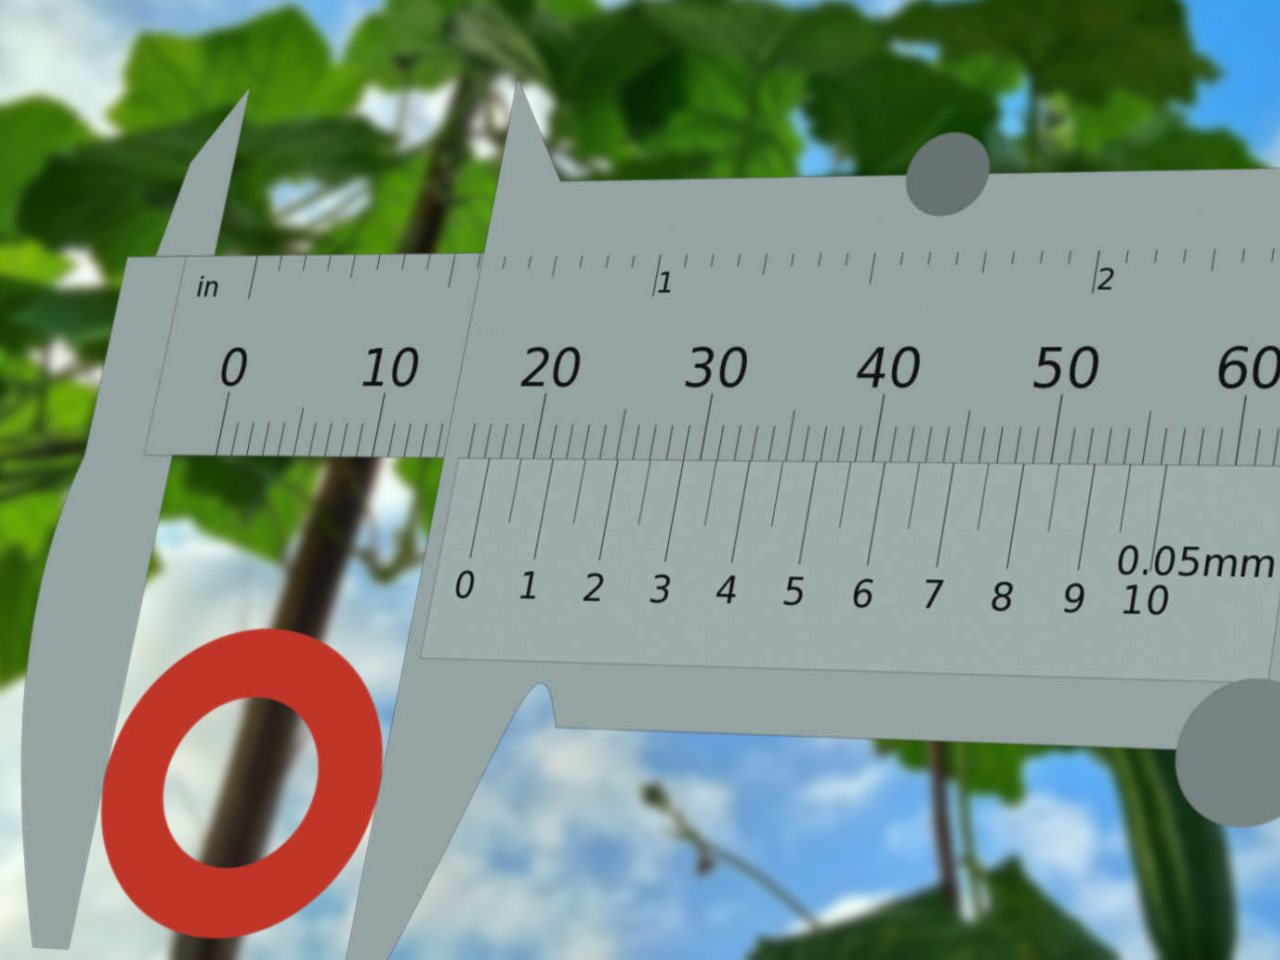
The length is 17.3; mm
